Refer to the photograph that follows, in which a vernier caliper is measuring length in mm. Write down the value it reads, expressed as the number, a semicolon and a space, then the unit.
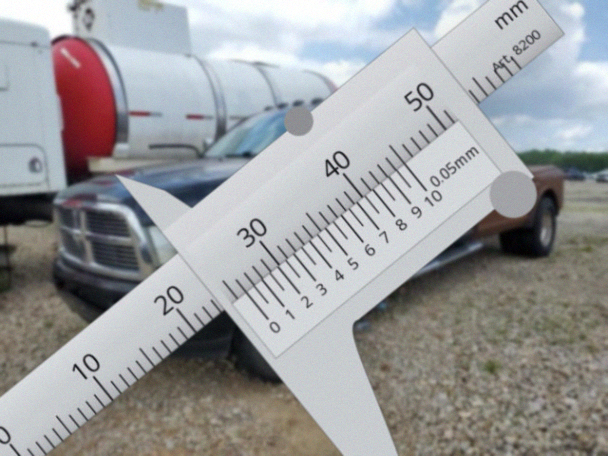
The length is 26.0; mm
